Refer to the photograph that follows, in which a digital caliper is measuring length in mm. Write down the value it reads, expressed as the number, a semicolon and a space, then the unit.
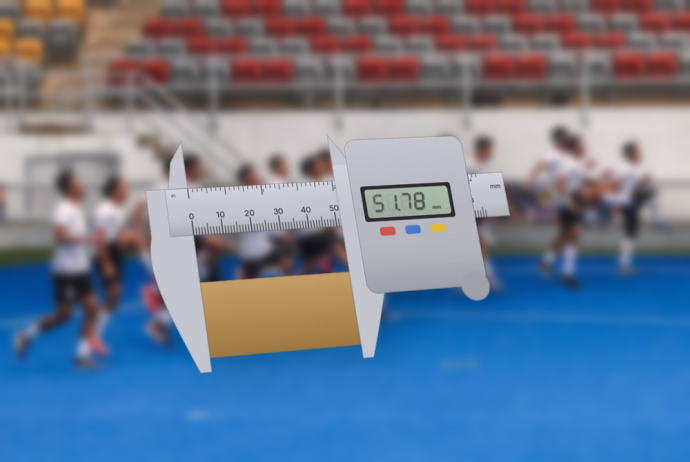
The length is 51.78; mm
